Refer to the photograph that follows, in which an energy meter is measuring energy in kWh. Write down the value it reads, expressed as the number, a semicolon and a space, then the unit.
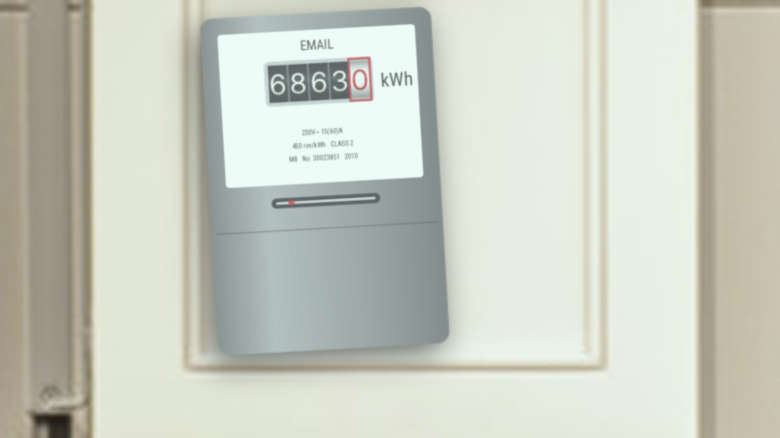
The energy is 6863.0; kWh
